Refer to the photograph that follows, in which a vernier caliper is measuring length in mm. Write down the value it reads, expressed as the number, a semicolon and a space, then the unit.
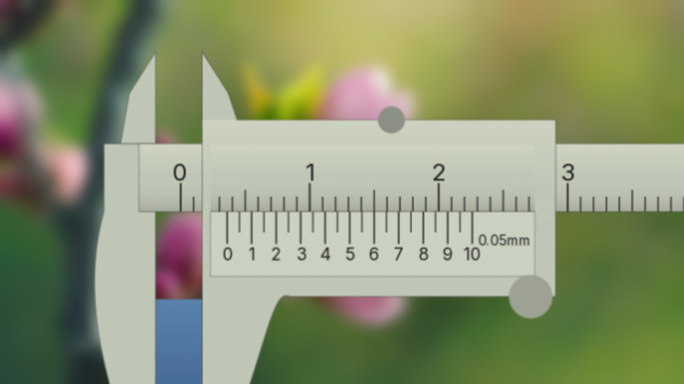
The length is 3.6; mm
